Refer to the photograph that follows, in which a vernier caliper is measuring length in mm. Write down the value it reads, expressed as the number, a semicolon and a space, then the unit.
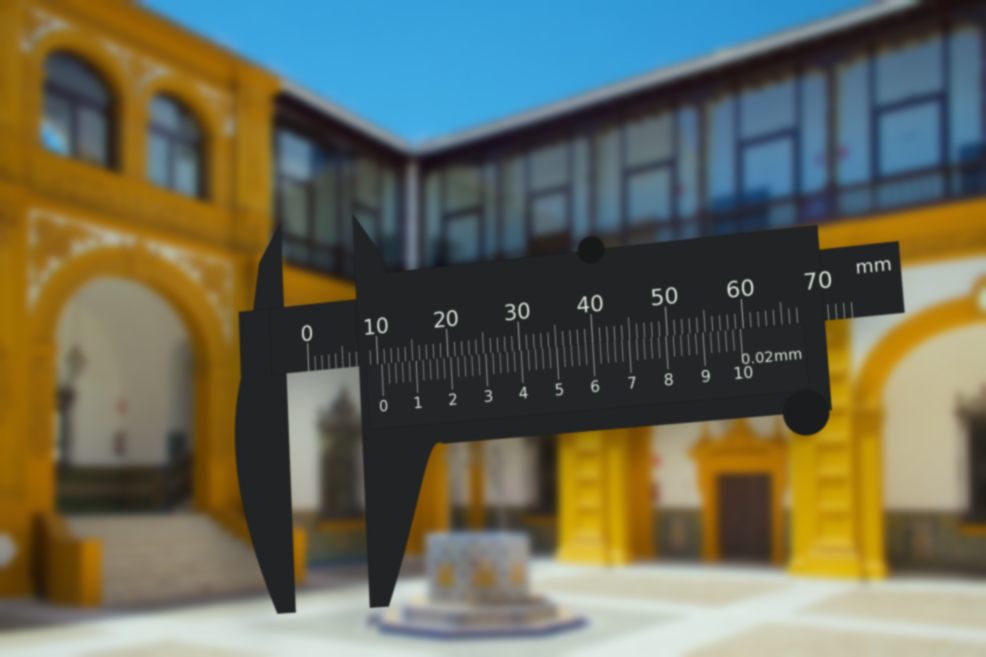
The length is 10.6; mm
